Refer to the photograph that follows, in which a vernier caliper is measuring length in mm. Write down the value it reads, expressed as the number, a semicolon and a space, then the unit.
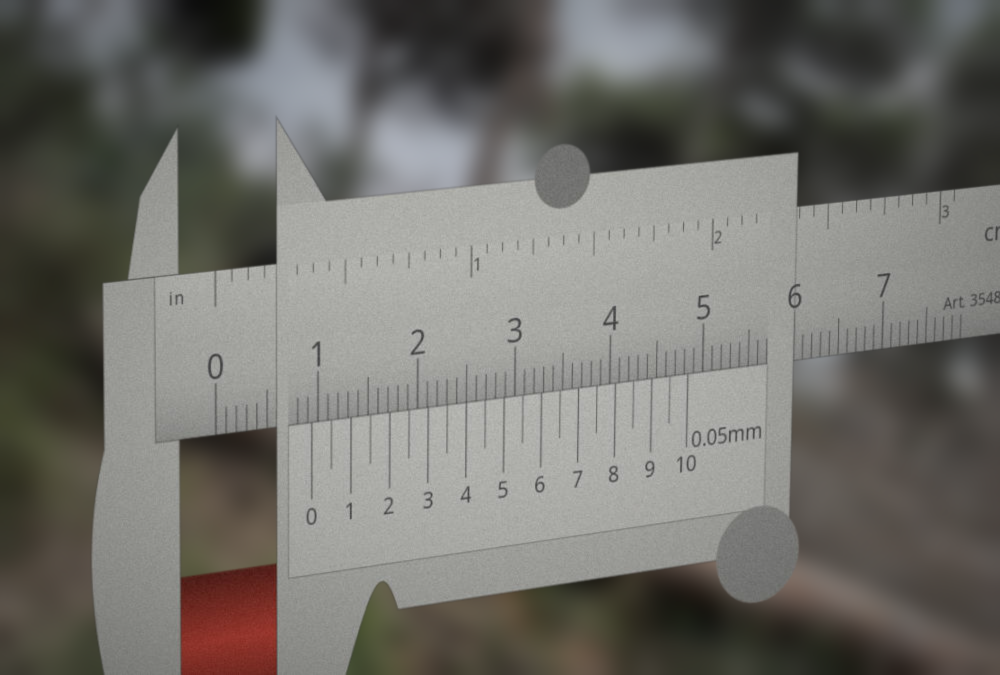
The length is 9.4; mm
